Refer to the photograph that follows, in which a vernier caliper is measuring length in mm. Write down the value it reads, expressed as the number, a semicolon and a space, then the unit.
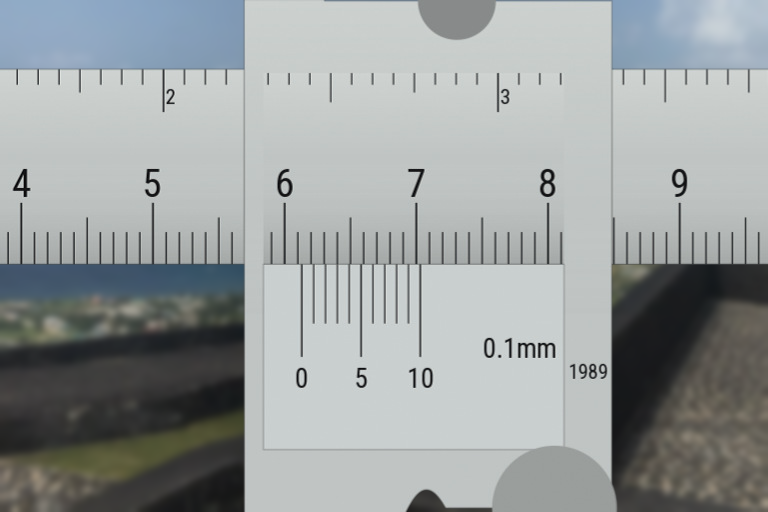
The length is 61.3; mm
